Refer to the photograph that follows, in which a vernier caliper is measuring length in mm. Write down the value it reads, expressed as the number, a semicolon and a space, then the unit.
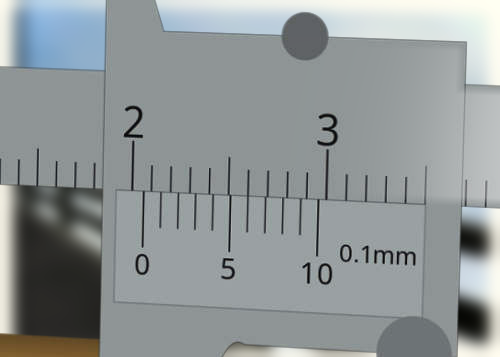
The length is 20.6; mm
